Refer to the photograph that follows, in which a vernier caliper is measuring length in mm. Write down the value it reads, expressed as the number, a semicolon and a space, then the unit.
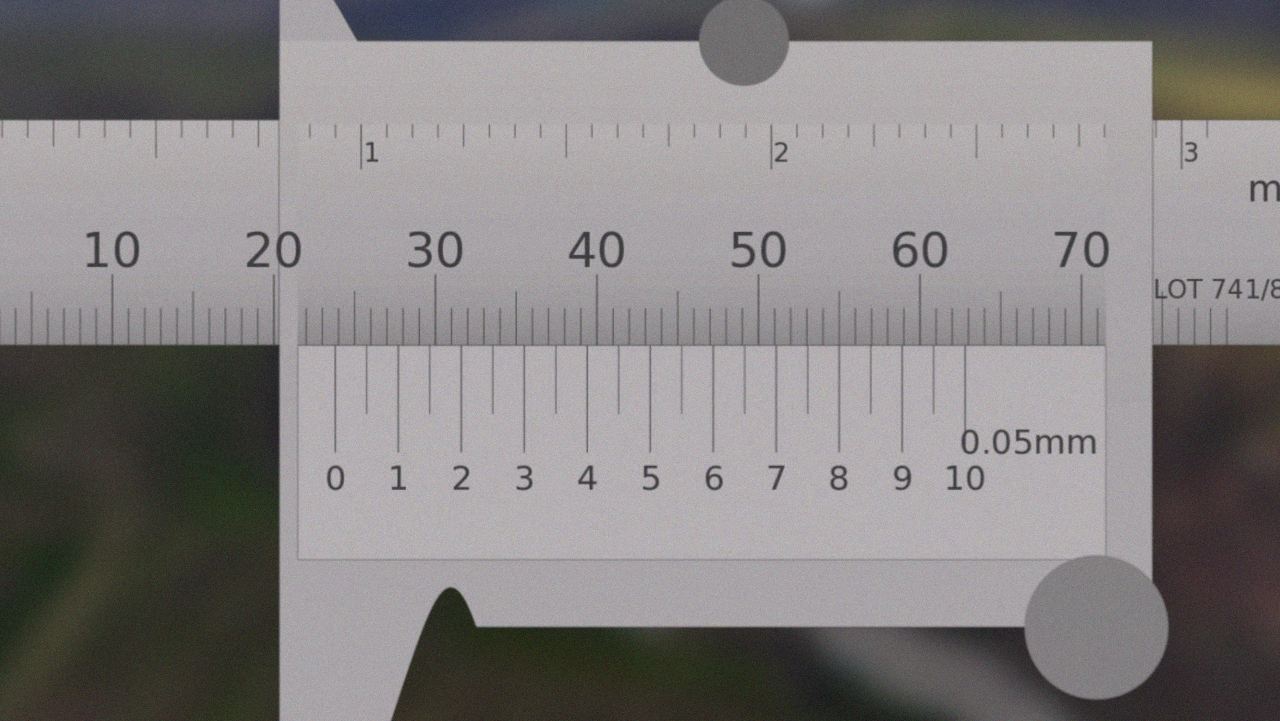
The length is 23.8; mm
